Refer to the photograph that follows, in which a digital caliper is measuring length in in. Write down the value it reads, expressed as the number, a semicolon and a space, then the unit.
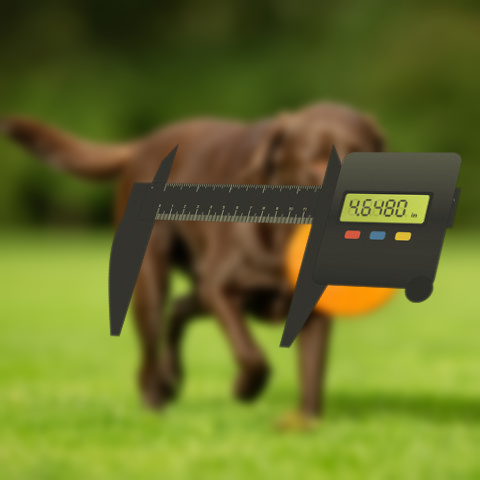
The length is 4.6480; in
